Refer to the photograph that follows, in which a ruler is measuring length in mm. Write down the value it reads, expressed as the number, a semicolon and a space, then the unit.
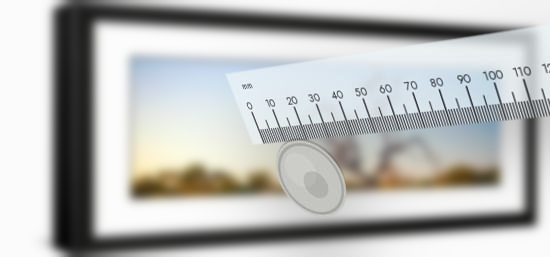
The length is 30; mm
